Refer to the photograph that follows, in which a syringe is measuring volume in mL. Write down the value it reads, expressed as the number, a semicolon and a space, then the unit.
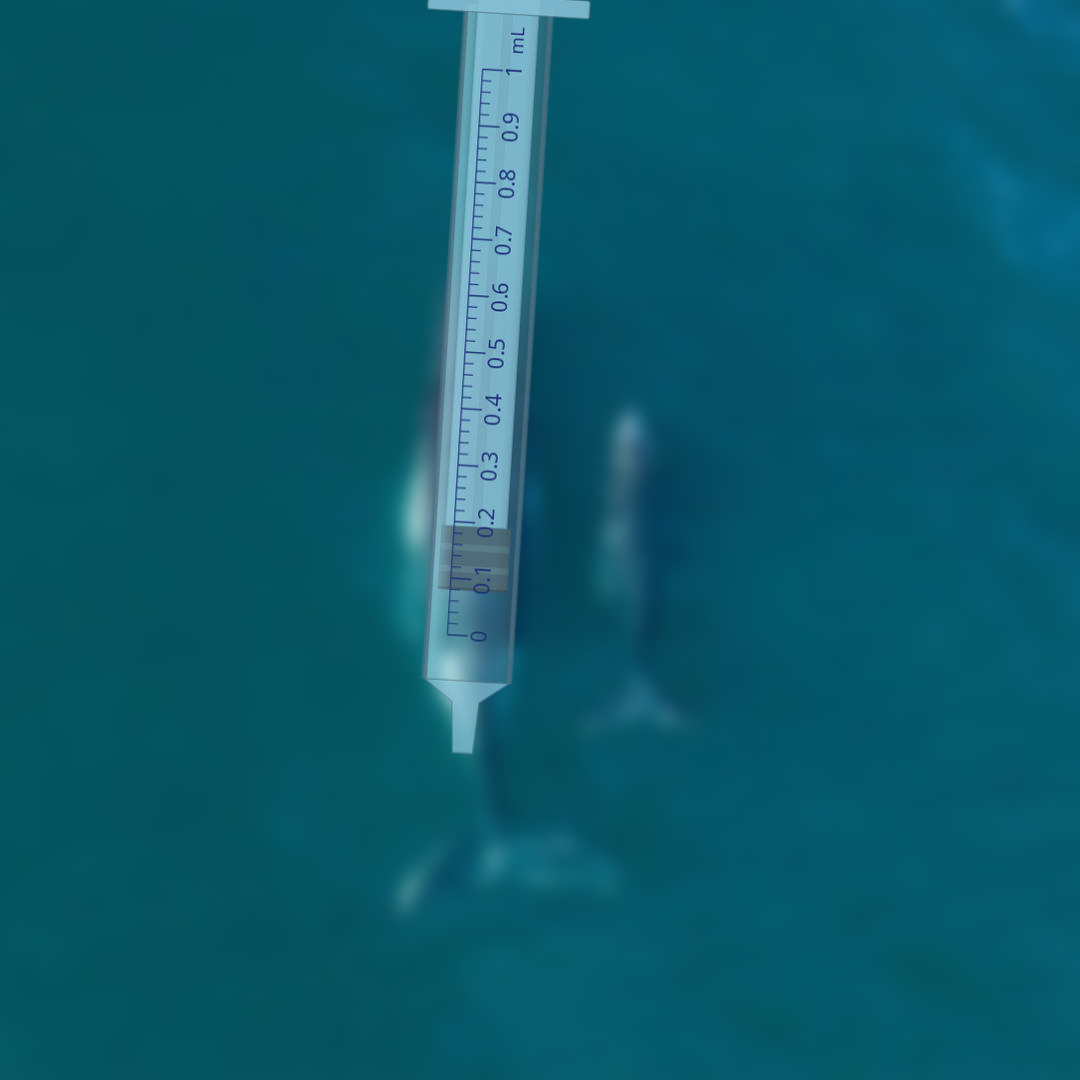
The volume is 0.08; mL
